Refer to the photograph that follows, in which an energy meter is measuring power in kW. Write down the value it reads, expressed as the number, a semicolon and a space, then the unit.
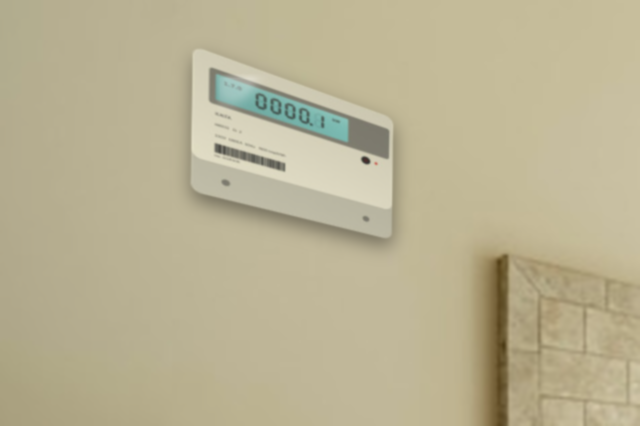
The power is 0.1; kW
